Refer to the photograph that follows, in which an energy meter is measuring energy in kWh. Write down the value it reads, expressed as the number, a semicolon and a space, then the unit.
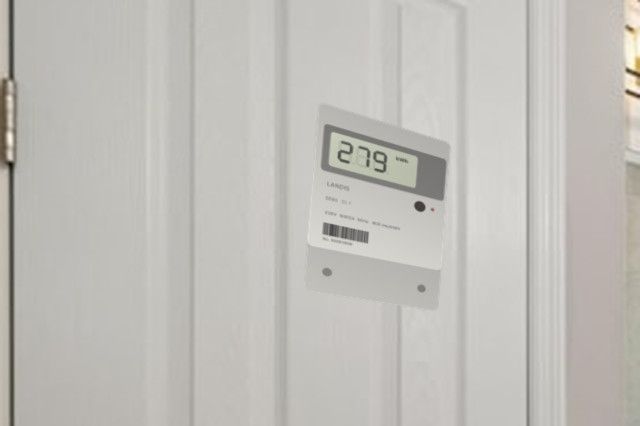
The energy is 279; kWh
